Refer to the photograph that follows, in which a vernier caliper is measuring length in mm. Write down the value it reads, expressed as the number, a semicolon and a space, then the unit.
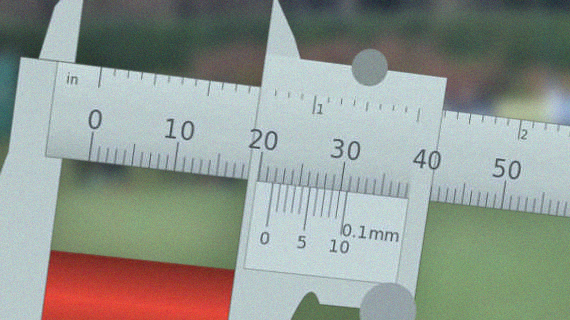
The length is 21.8; mm
